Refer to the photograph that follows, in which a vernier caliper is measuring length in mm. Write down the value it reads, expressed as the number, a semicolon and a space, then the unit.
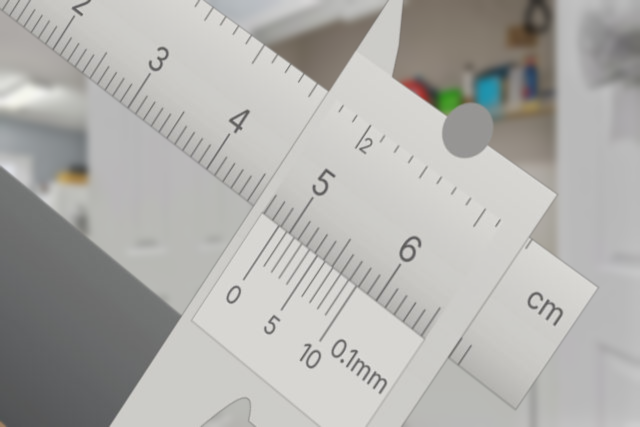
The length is 48.8; mm
